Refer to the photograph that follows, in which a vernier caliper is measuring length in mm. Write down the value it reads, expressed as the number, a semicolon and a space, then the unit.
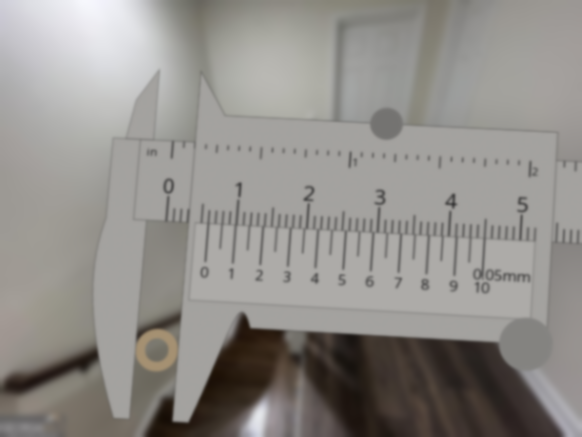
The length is 6.0; mm
